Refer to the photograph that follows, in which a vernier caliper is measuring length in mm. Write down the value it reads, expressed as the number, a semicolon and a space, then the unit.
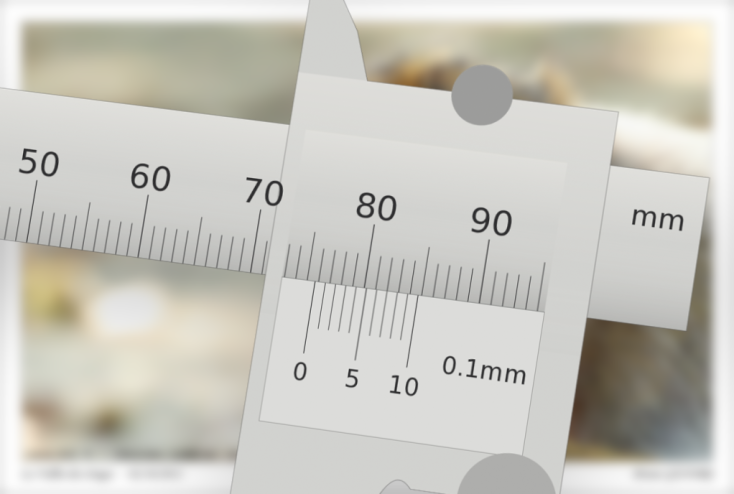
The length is 75.7; mm
